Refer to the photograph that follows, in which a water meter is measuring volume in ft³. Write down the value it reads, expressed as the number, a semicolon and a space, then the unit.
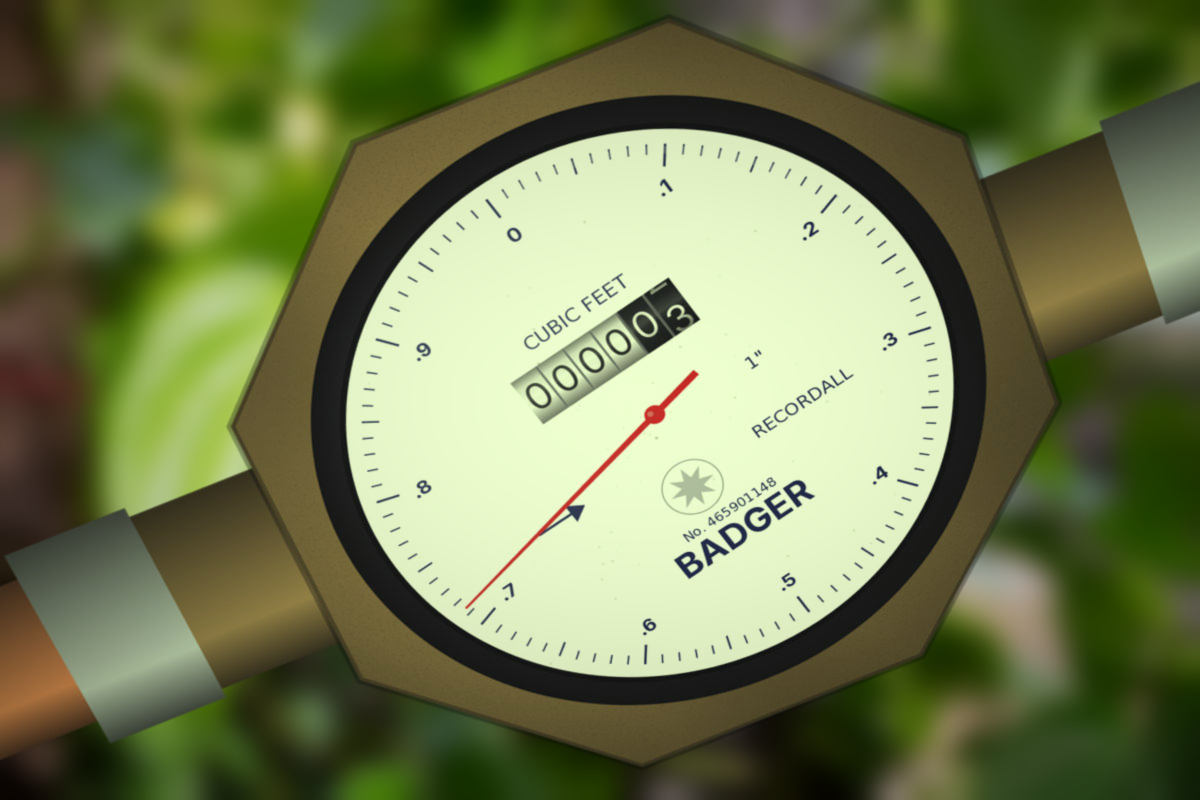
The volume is 2.71; ft³
